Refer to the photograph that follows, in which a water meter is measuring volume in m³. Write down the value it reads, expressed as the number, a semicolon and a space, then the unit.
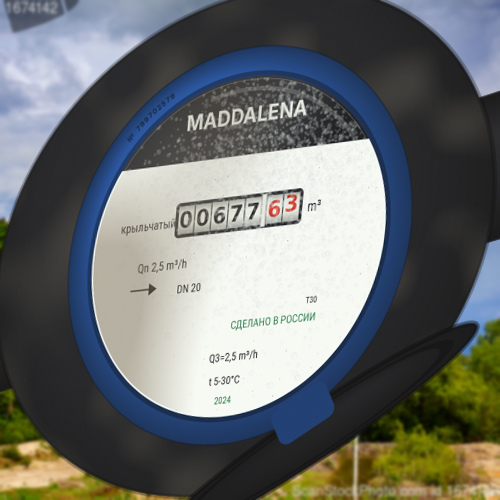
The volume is 677.63; m³
